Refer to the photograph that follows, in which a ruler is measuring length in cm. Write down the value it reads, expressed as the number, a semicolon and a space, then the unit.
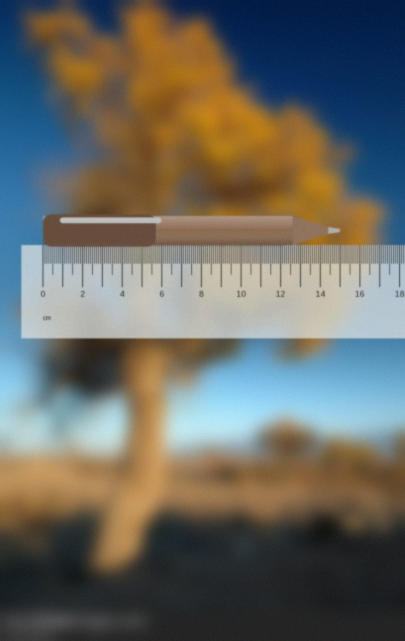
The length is 15; cm
